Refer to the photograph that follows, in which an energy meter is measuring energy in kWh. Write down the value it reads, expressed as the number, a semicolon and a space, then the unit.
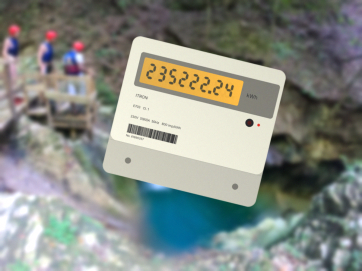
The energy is 235222.24; kWh
